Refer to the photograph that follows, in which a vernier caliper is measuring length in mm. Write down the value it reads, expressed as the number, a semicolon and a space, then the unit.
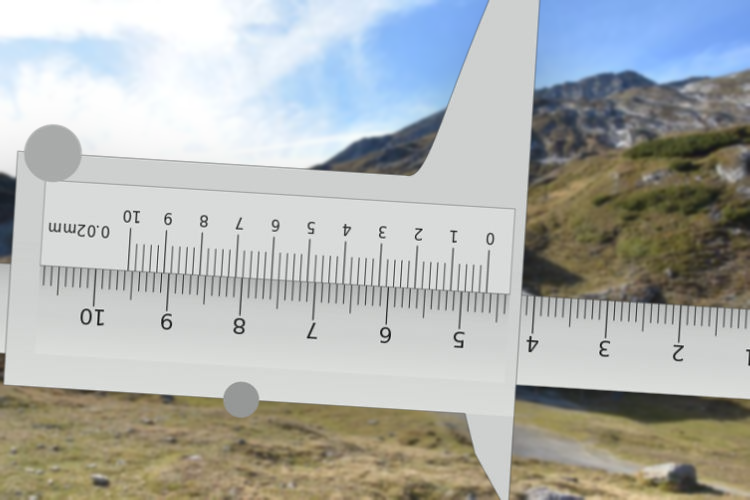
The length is 46.6; mm
